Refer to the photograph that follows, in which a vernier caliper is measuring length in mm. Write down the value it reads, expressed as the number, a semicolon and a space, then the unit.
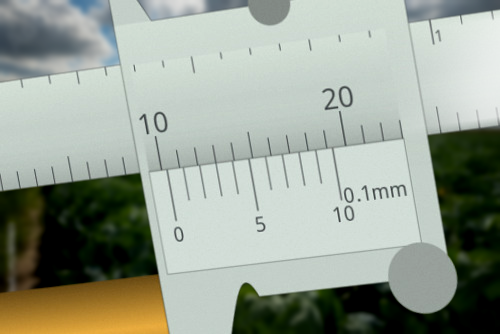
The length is 10.3; mm
